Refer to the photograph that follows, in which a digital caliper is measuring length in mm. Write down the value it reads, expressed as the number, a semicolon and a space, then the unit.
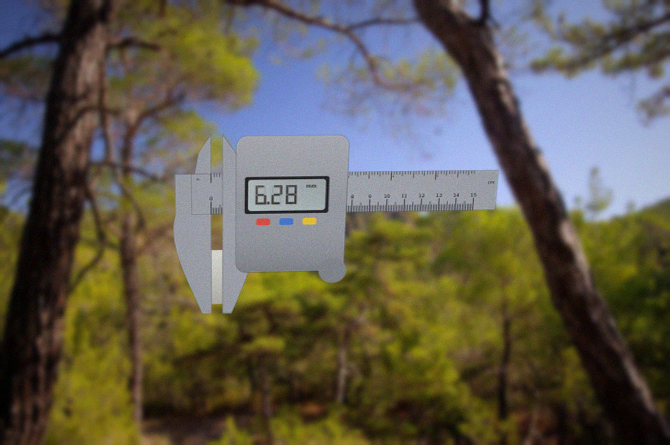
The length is 6.28; mm
